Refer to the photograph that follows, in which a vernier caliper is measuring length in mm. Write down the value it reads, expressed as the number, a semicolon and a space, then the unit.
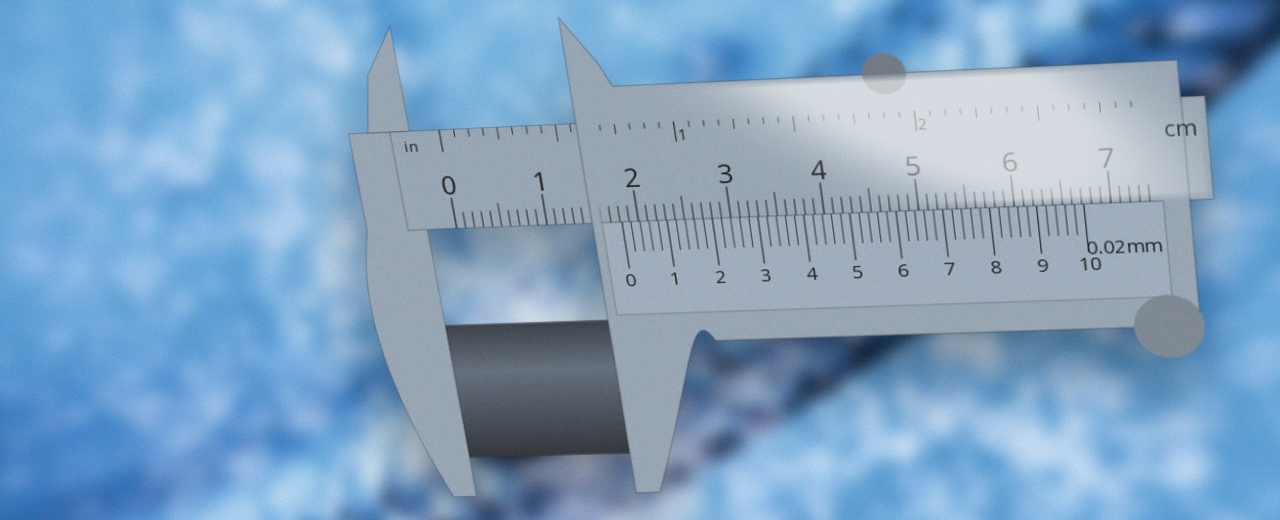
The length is 18.2; mm
